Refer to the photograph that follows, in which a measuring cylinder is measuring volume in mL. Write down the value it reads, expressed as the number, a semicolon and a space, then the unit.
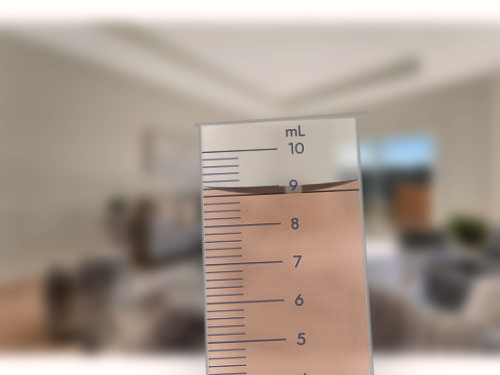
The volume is 8.8; mL
